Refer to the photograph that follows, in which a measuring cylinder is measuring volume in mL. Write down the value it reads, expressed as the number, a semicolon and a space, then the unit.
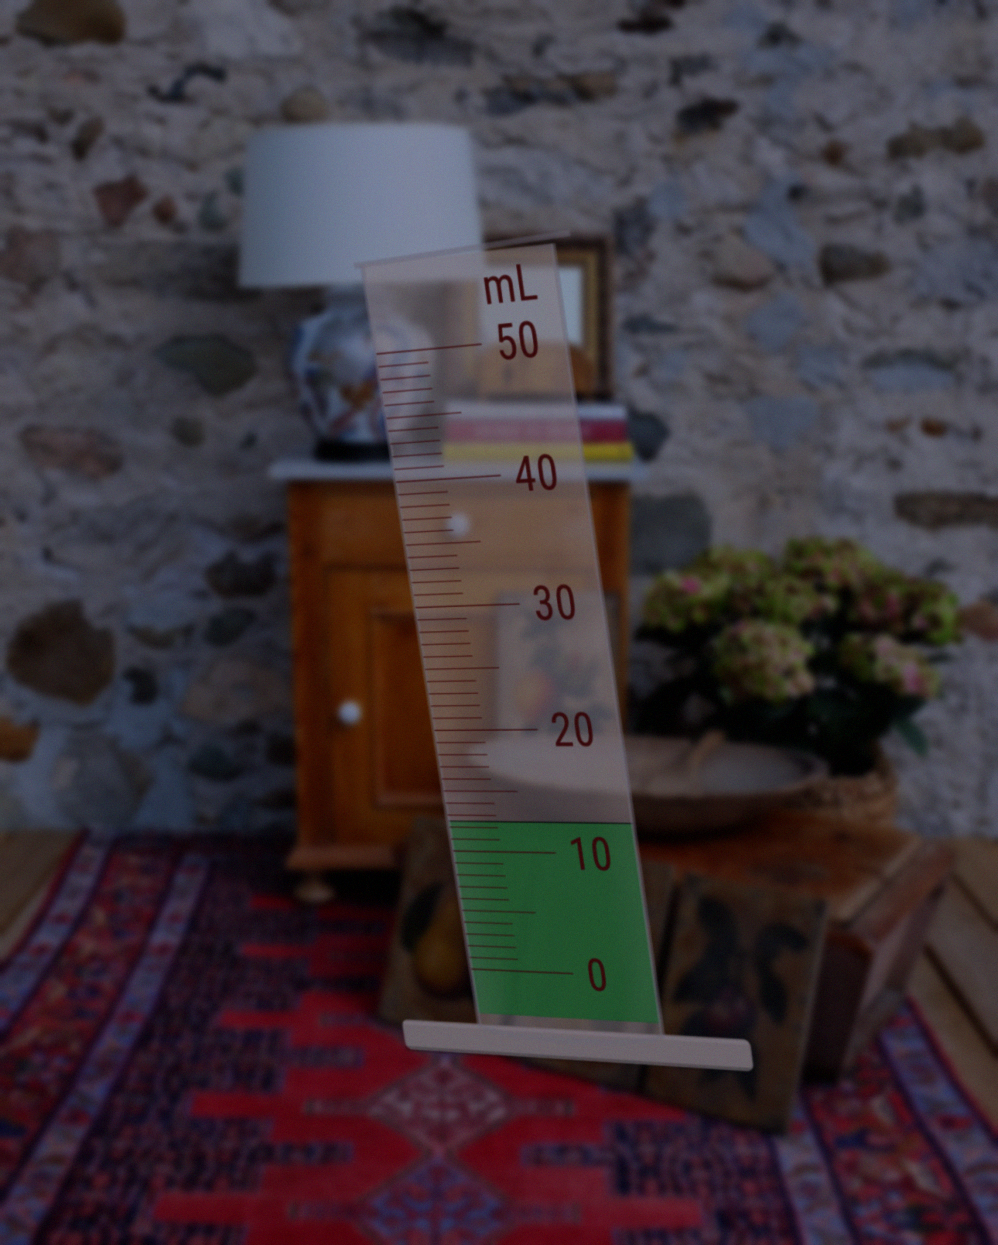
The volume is 12.5; mL
